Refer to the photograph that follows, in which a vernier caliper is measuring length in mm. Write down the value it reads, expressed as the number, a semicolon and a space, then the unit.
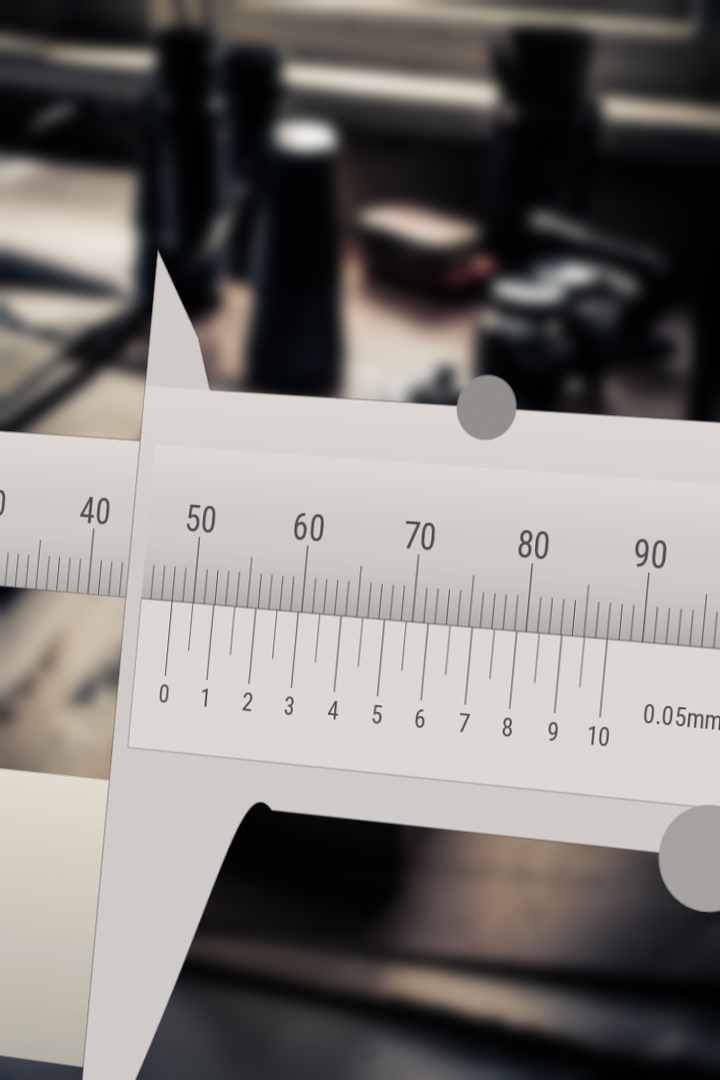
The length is 48.0; mm
